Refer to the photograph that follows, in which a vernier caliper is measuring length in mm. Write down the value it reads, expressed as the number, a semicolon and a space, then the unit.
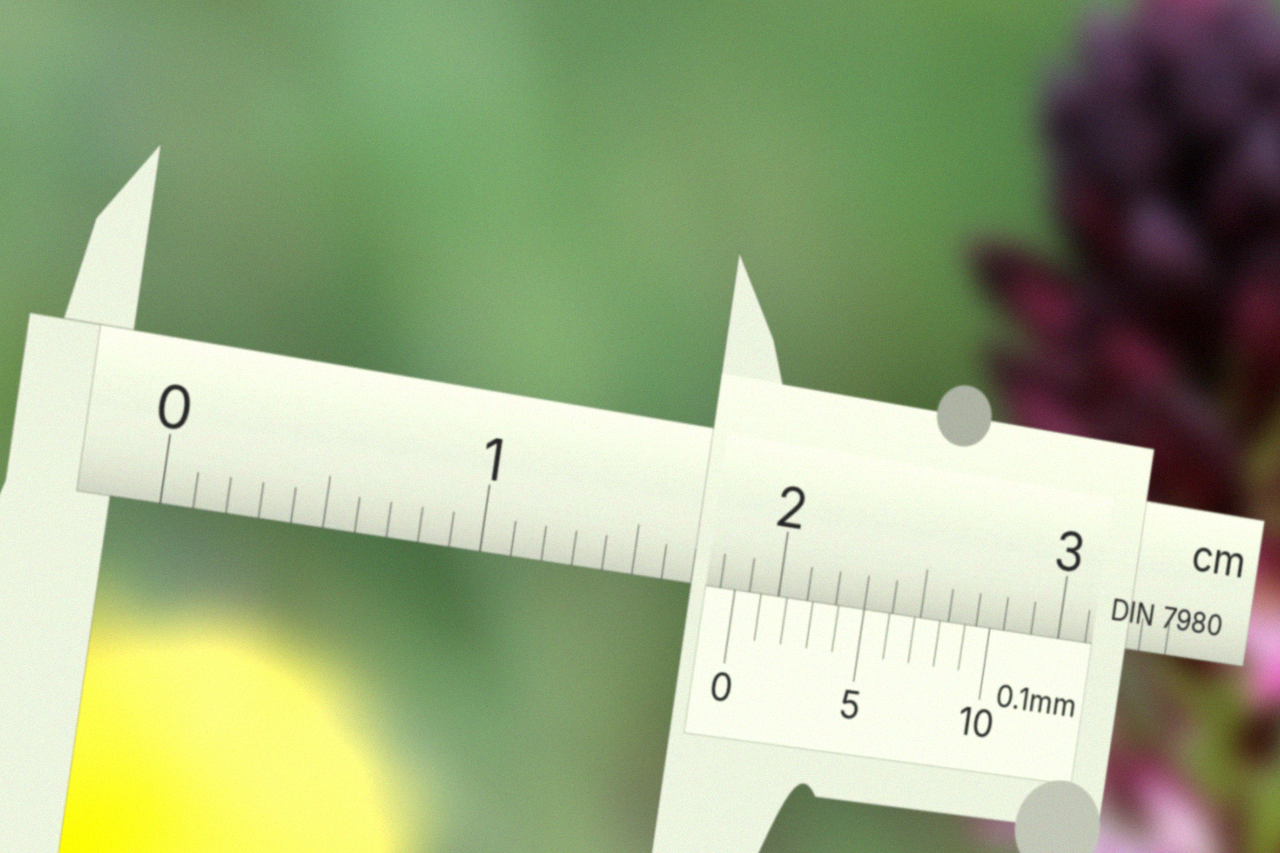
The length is 18.5; mm
